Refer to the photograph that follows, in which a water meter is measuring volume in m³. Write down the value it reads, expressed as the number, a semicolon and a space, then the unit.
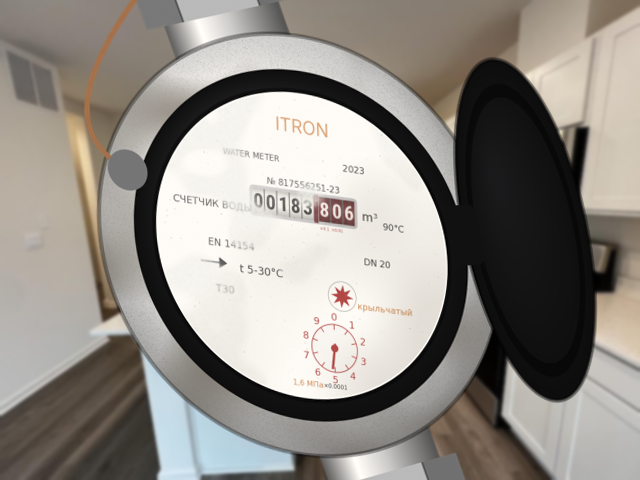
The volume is 183.8065; m³
